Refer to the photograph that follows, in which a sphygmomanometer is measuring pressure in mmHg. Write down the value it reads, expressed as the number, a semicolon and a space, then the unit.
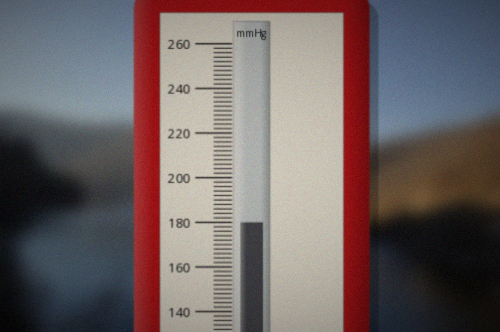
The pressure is 180; mmHg
